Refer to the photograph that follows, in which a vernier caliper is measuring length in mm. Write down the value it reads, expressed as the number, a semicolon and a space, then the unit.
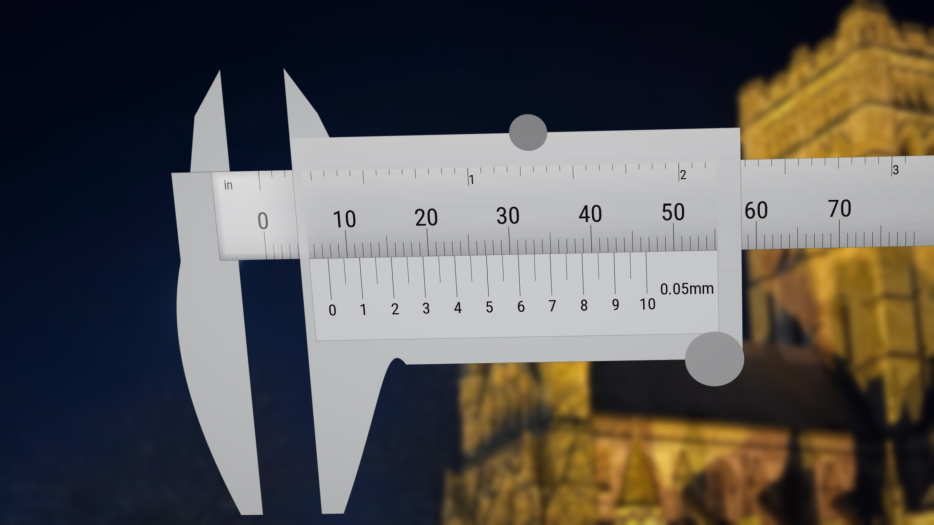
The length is 7.6; mm
